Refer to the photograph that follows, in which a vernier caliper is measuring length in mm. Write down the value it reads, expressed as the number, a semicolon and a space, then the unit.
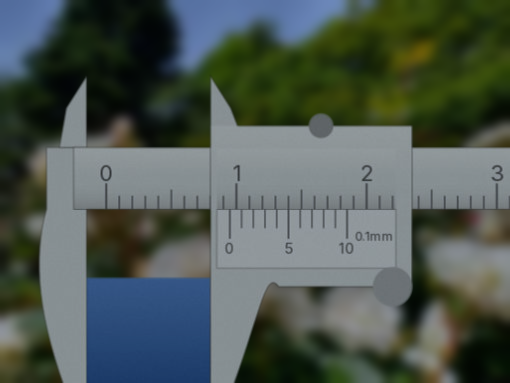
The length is 9.5; mm
